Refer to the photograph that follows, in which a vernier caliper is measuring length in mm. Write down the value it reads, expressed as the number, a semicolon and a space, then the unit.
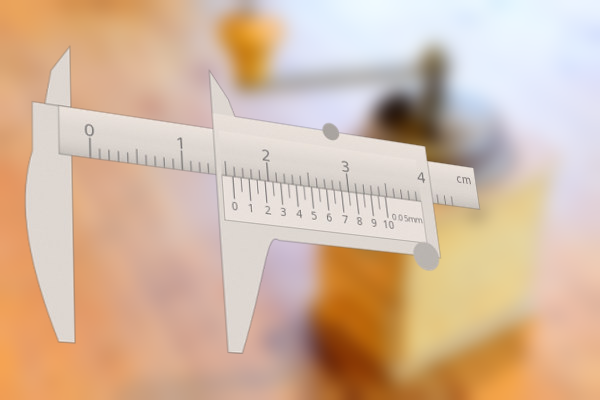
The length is 15.8; mm
